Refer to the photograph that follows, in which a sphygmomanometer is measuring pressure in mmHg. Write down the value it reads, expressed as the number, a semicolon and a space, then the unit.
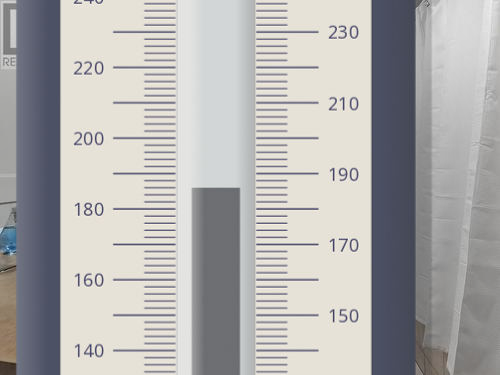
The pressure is 186; mmHg
